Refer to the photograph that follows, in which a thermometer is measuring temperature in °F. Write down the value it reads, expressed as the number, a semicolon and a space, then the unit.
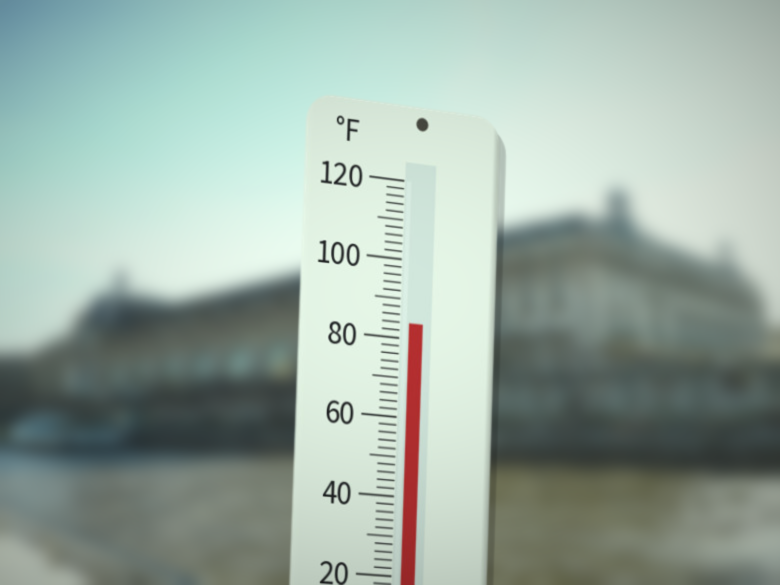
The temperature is 84; °F
